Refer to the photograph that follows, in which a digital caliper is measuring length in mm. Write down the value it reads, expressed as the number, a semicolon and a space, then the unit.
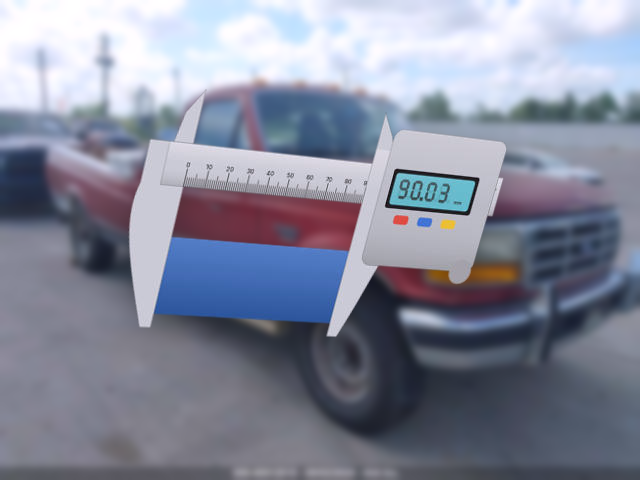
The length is 90.03; mm
